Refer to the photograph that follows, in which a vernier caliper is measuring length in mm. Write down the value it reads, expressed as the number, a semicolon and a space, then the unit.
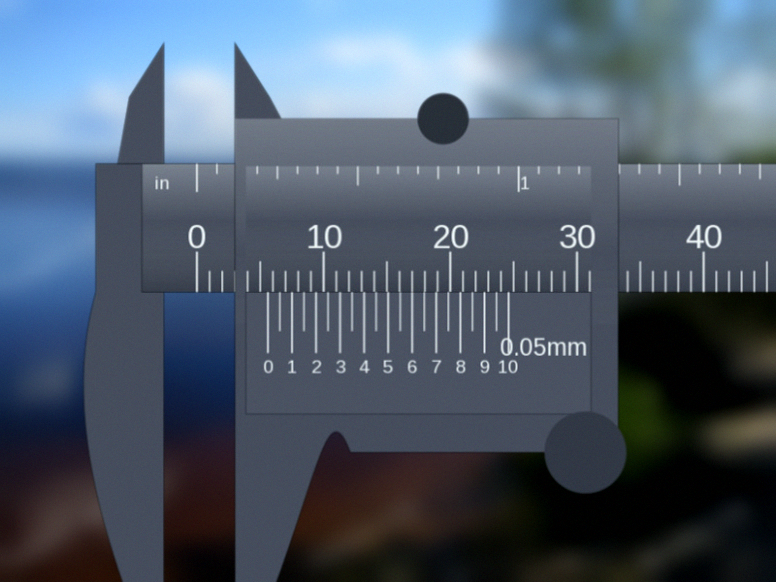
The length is 5.6; mm
